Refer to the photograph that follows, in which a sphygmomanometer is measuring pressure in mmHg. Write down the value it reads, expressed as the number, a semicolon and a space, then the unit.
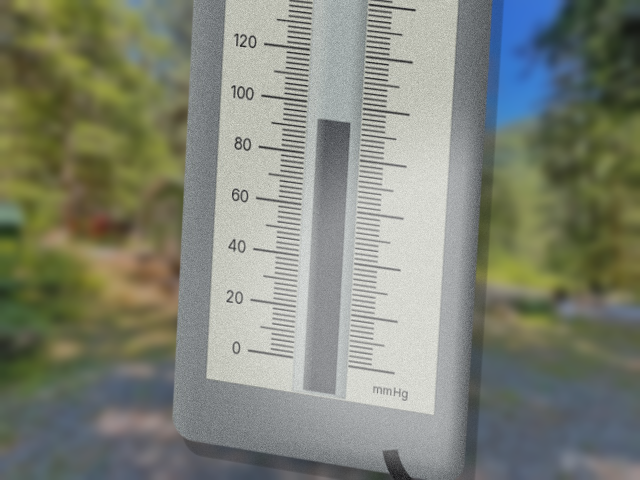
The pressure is 94; mmHg
